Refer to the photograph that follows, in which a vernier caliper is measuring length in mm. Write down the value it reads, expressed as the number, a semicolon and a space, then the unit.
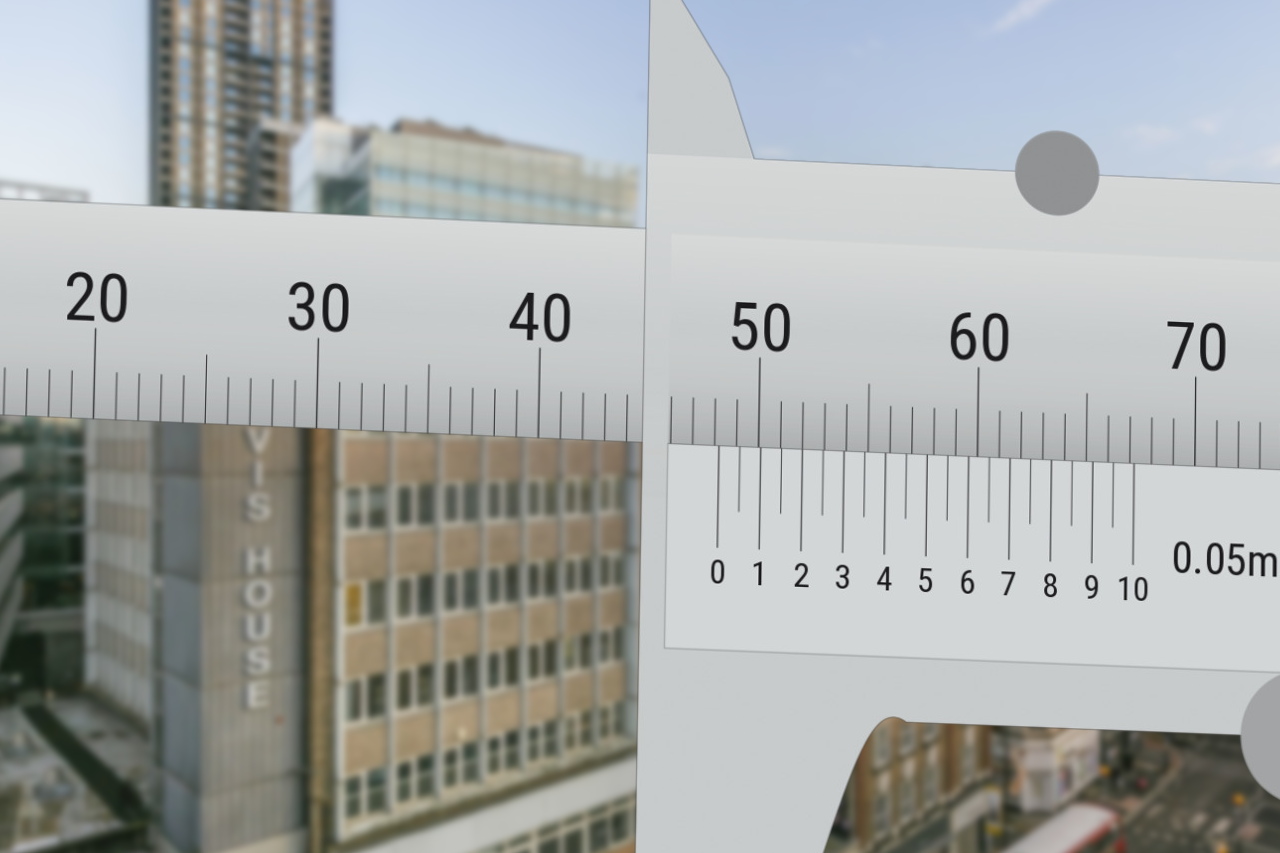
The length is 48.2; mm
